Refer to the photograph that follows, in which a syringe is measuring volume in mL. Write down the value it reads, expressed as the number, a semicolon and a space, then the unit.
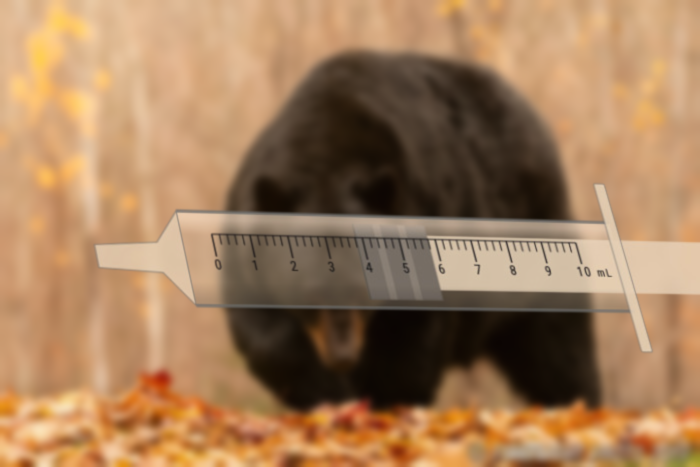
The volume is 3.8; mL
